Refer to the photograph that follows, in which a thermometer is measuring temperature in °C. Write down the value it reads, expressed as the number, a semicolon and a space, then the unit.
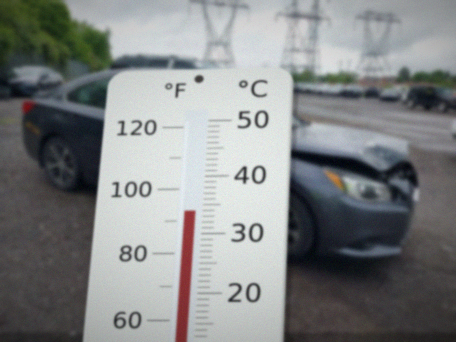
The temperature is 34; °C
